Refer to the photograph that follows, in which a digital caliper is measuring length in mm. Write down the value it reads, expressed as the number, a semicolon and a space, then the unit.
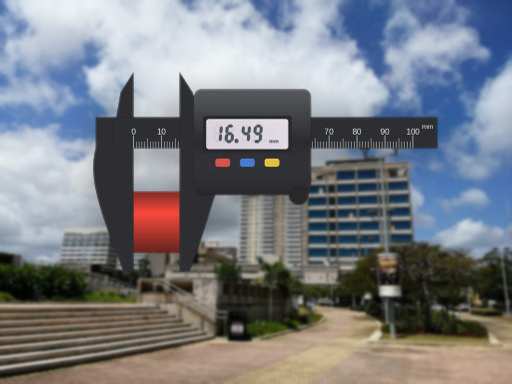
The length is 16.49; mm
